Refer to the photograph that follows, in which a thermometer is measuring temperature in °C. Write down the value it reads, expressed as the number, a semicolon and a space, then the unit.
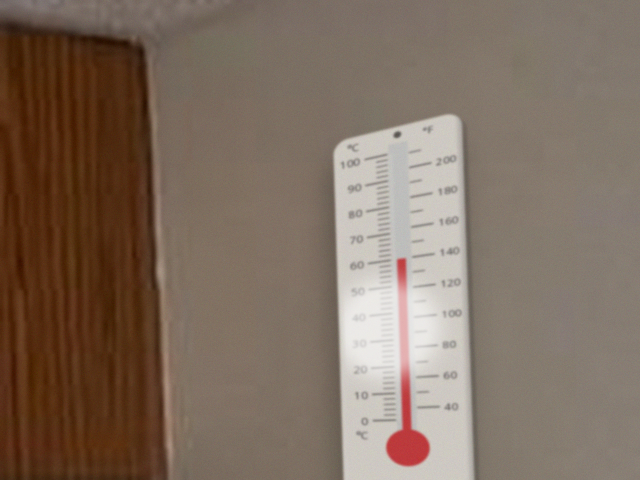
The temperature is 60; °C
